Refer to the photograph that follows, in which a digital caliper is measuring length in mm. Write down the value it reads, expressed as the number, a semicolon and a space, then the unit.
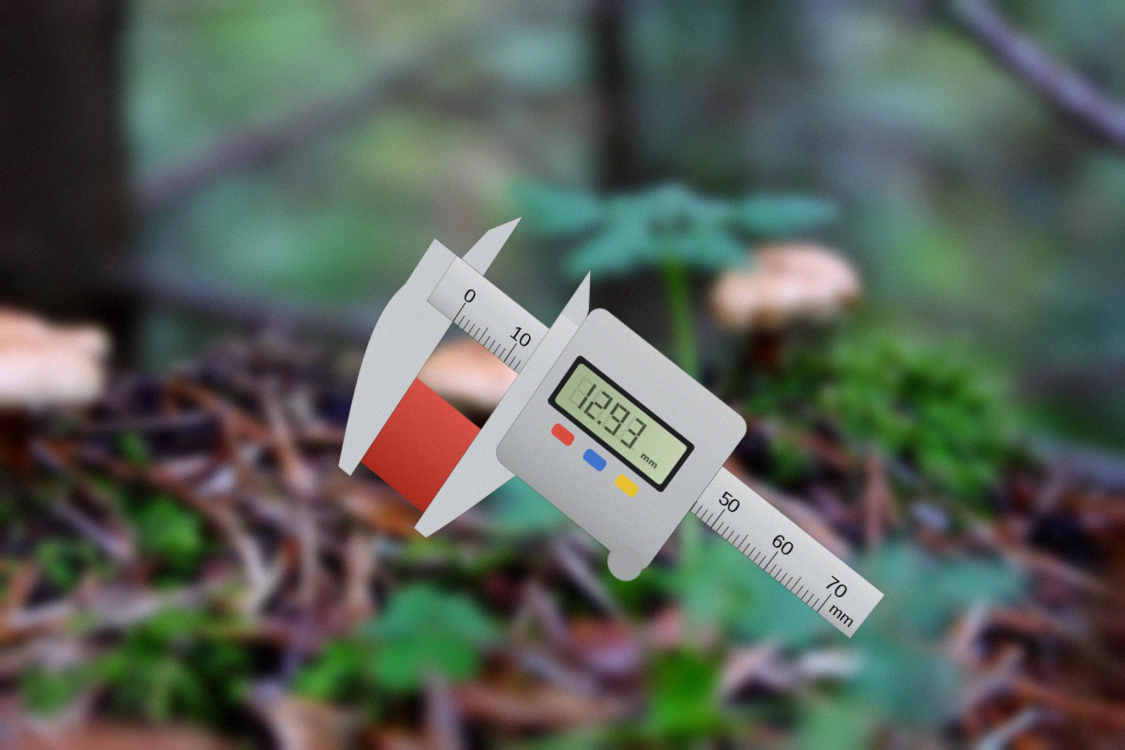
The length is 12.93; mm
